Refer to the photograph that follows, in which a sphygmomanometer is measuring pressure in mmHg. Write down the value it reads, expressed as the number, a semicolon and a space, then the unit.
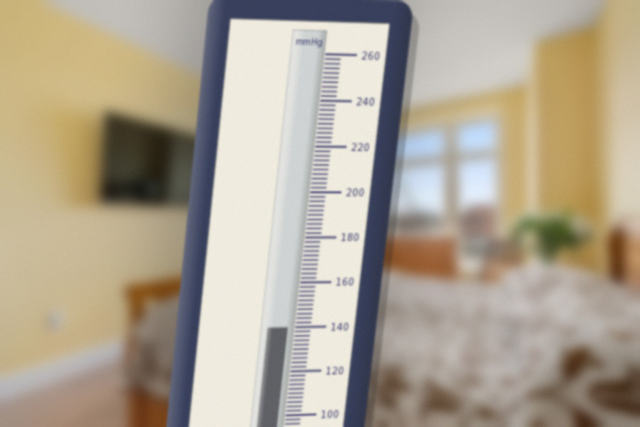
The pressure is 140; mmHg
